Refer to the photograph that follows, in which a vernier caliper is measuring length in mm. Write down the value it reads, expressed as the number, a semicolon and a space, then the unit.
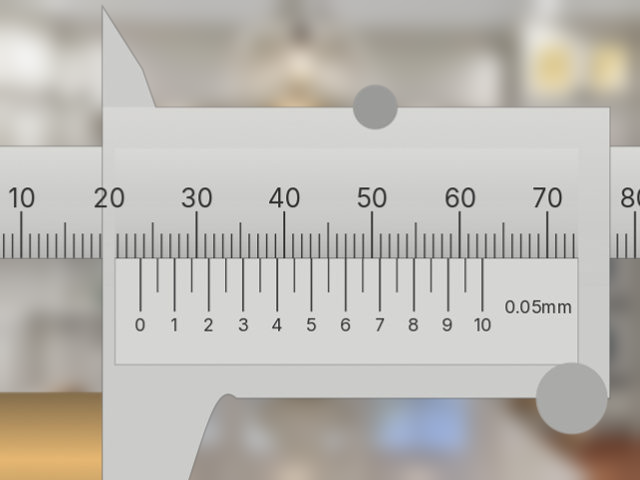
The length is 23.6; mm
